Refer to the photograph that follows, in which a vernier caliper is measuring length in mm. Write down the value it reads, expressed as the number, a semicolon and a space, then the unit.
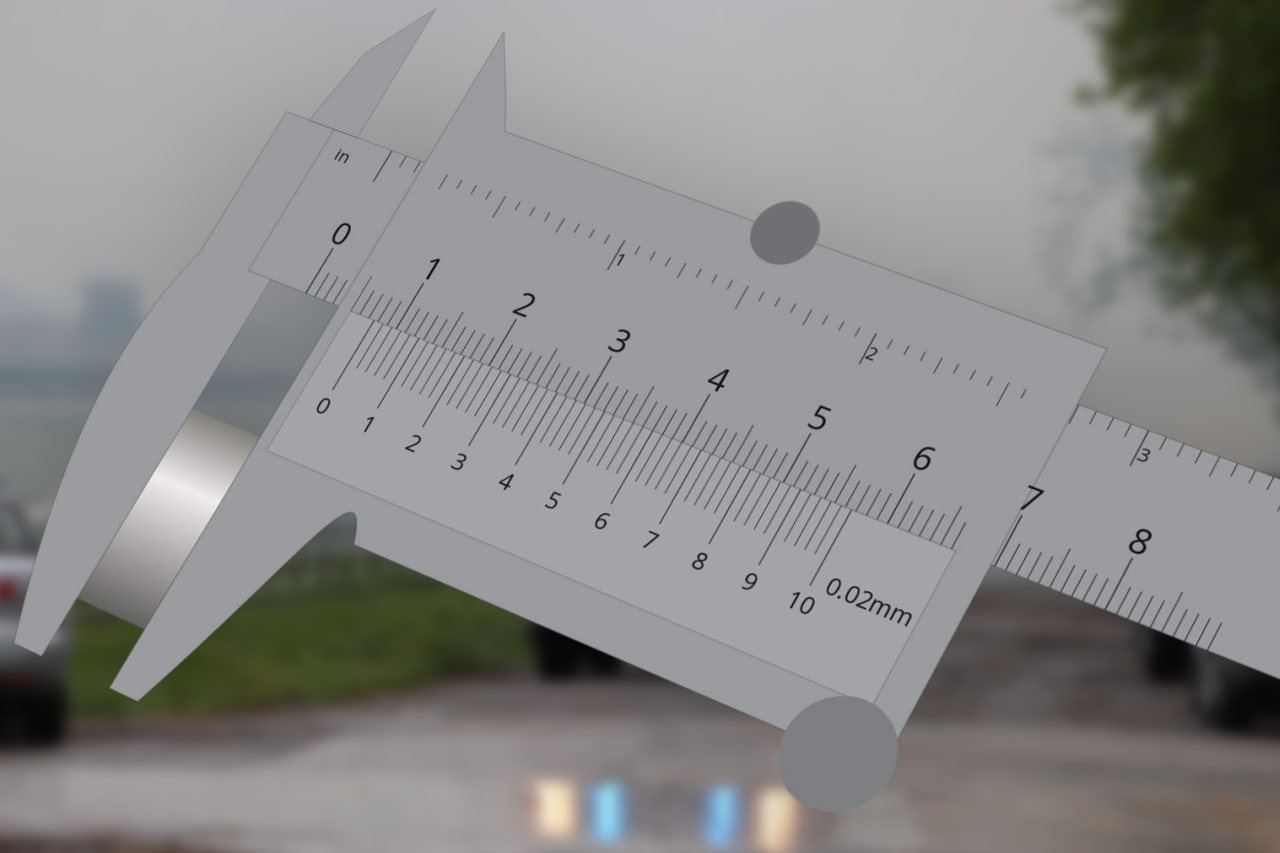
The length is 7.6; mm
